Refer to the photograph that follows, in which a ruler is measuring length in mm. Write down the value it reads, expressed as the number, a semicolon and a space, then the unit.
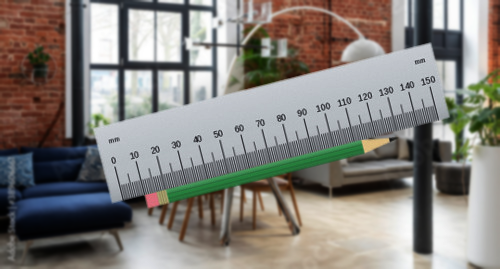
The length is 120; mm
